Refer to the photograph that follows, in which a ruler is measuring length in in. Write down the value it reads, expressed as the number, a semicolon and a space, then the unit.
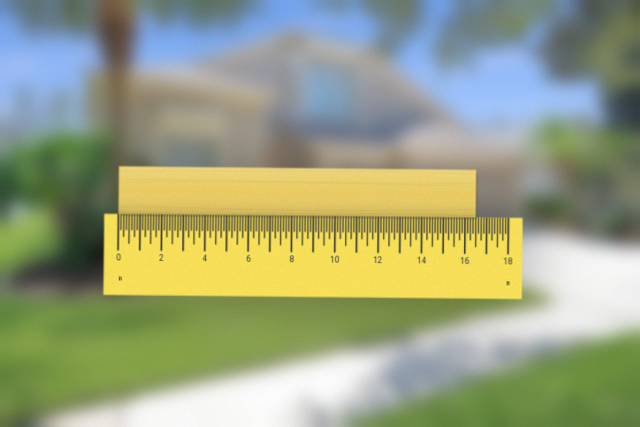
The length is 16.5; in
